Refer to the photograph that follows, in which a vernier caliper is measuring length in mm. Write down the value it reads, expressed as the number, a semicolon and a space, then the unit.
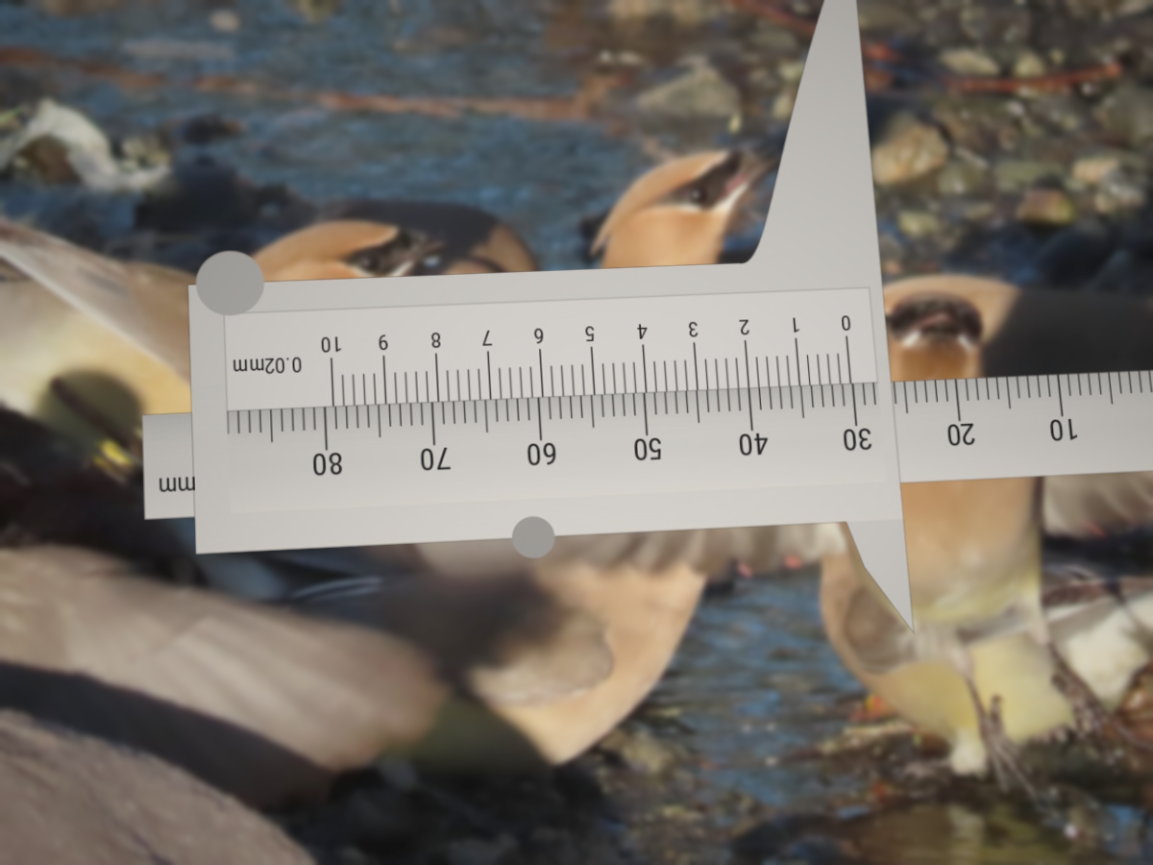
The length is 30.2; mm
